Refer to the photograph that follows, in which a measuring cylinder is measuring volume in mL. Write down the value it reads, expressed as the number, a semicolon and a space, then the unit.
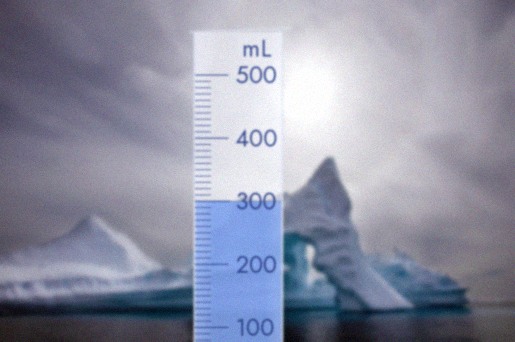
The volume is 300; mL
